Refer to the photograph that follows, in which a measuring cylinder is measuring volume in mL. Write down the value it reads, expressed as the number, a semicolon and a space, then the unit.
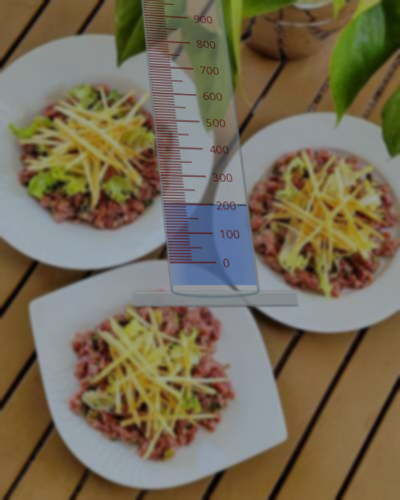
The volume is 200; mL
